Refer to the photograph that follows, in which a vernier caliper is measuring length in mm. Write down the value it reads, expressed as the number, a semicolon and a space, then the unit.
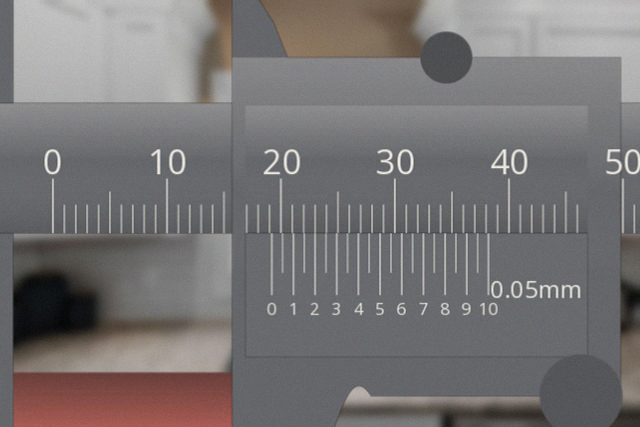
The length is 19.2; mm
